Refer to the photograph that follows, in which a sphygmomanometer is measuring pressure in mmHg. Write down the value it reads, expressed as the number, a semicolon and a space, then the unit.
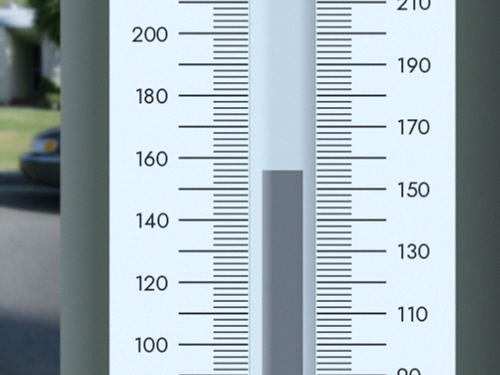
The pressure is 156; mmHg
